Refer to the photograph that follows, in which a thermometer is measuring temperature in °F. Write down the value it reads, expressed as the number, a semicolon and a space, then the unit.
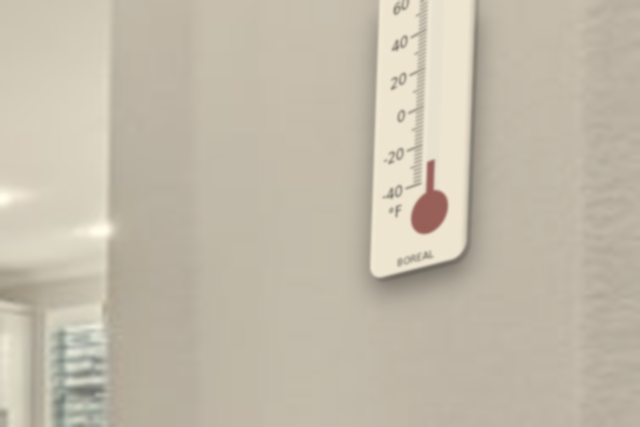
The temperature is -30; °F
